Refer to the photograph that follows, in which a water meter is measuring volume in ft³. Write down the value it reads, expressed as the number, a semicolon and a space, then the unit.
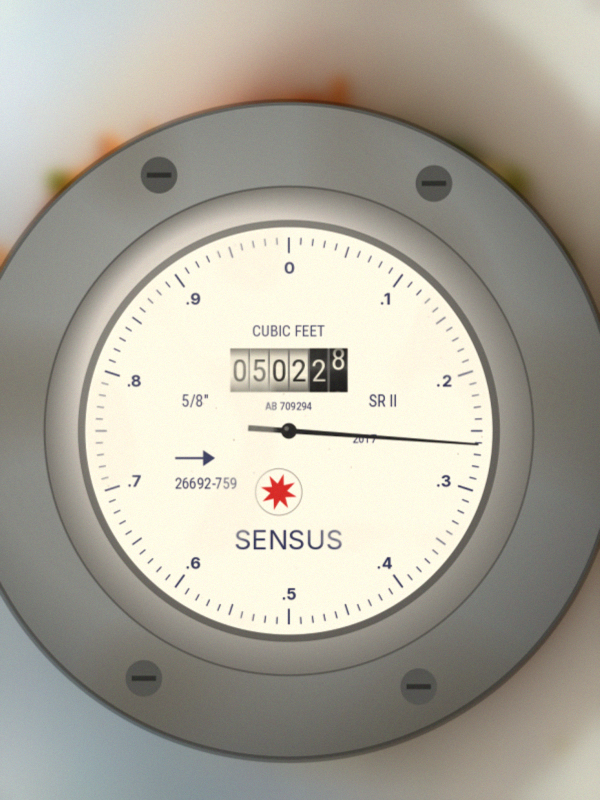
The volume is 50228.26; ft³
